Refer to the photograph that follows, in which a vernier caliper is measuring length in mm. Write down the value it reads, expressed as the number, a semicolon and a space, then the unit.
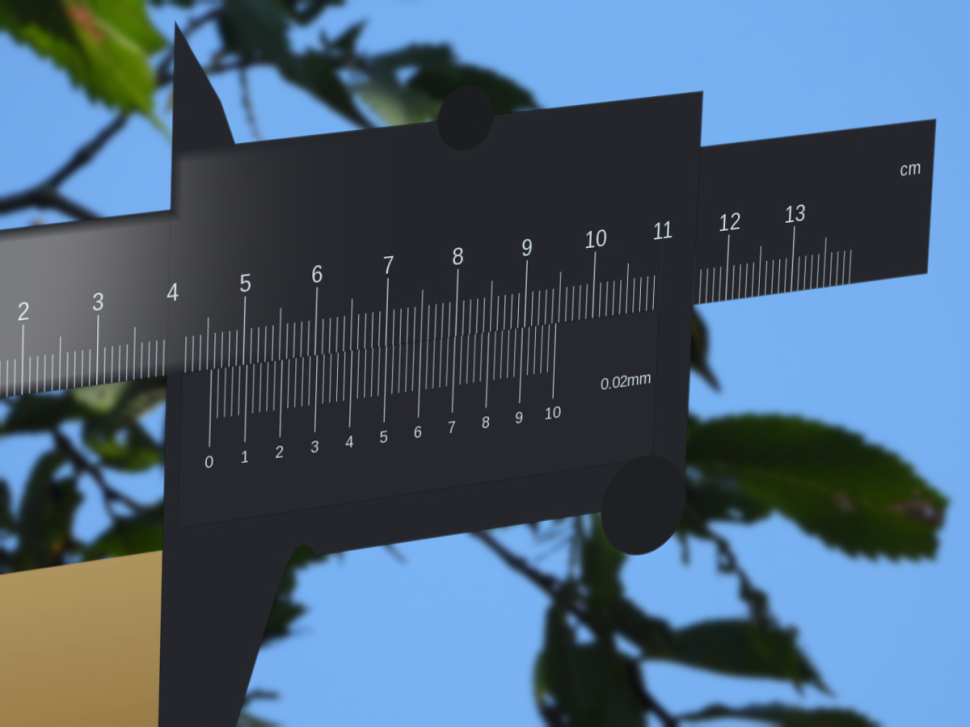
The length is 45.6; mm
